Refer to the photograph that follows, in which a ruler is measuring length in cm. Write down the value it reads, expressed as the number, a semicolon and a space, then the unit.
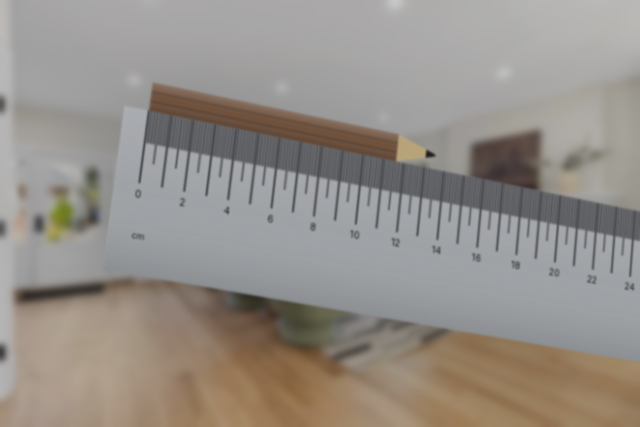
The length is 13.5; cm
